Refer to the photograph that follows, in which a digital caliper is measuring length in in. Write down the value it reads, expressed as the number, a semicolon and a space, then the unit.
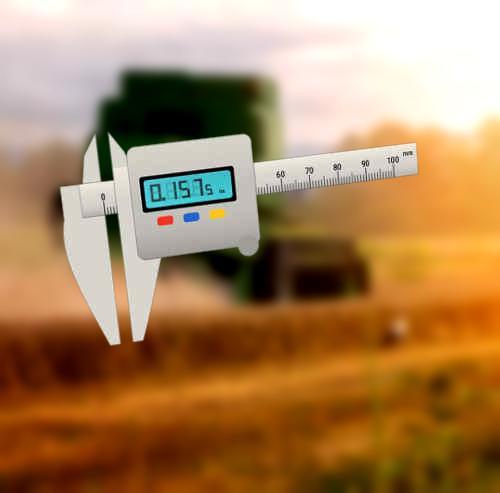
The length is 0.1575; in
